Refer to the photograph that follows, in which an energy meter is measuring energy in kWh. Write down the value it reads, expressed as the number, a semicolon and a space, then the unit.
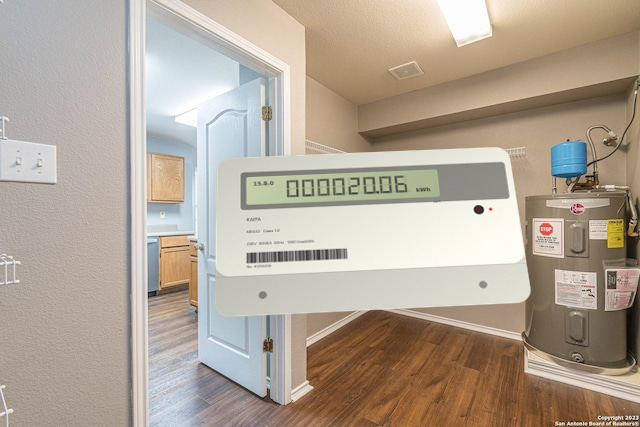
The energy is 20.06; kWh
